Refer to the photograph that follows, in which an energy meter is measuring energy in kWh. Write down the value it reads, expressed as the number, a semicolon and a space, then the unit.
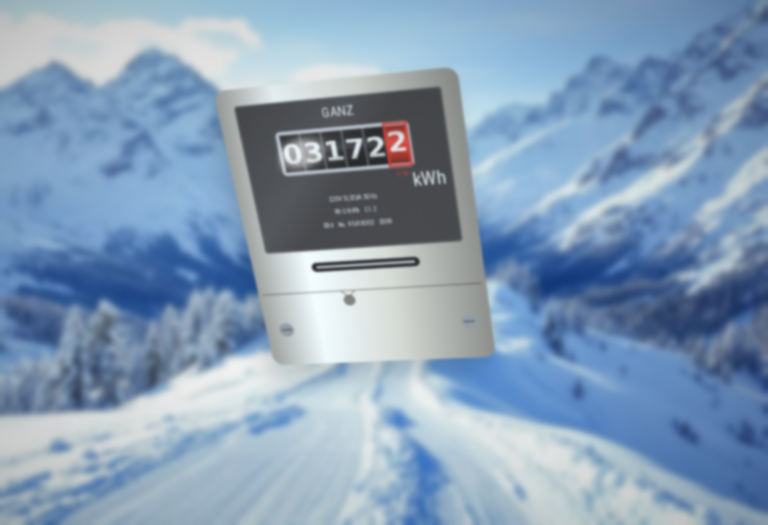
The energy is 3172.2; kWh
